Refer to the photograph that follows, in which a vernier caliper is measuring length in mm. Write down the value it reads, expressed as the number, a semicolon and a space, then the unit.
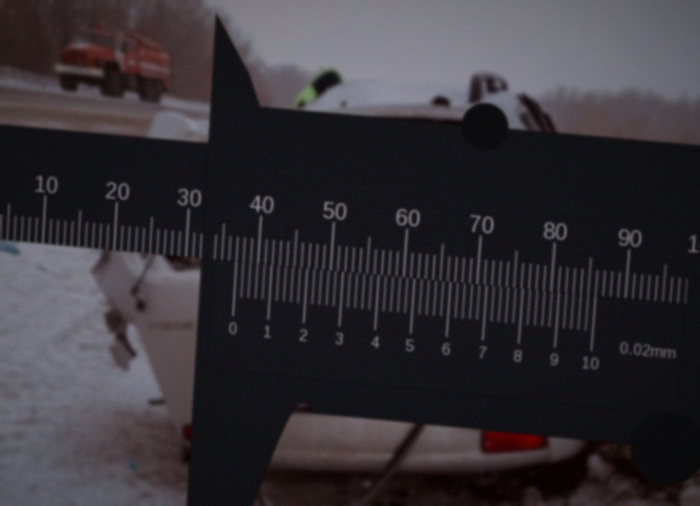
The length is 37.0; mm
